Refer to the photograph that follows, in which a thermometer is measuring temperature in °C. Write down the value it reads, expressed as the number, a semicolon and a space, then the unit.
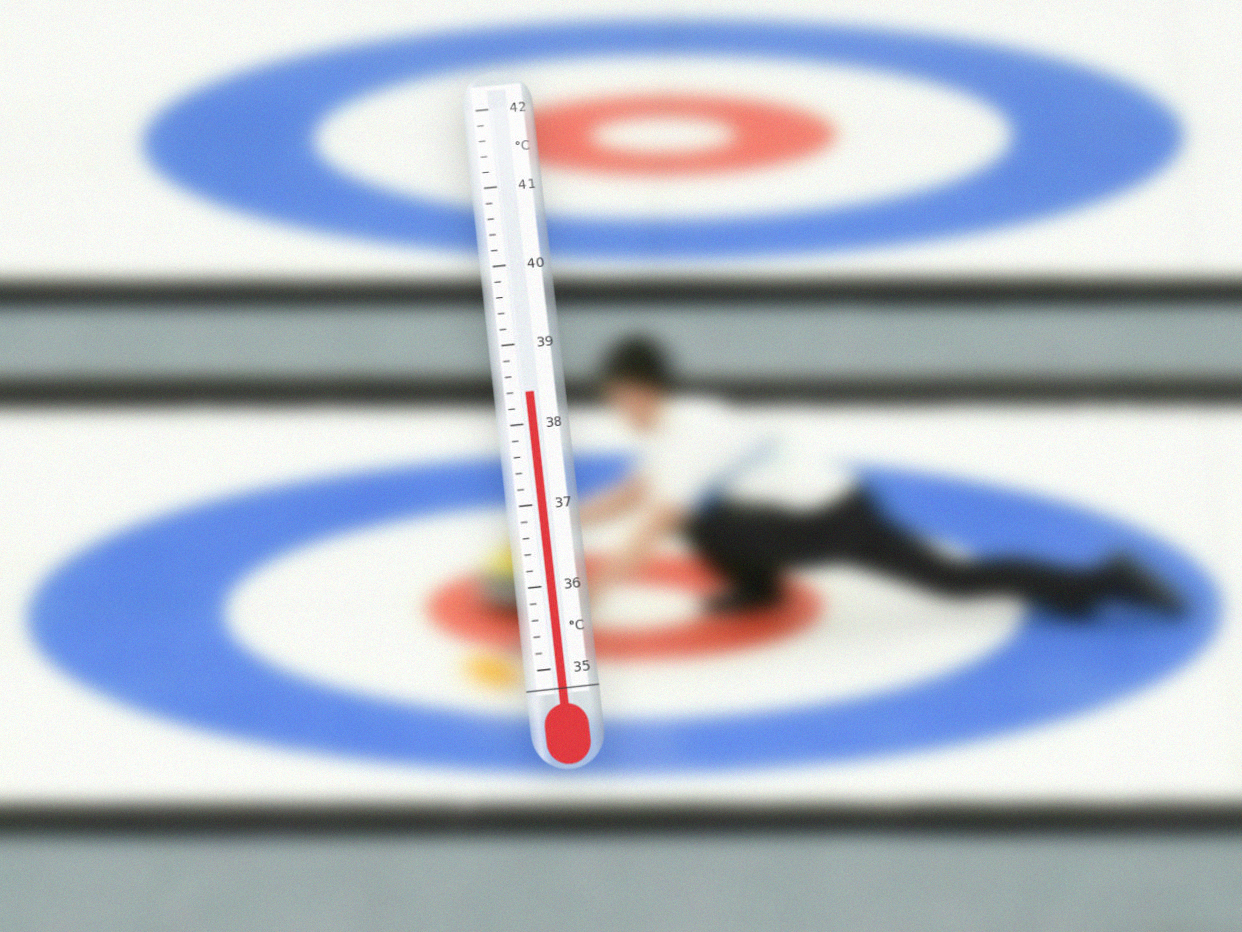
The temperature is 38.4; °C
